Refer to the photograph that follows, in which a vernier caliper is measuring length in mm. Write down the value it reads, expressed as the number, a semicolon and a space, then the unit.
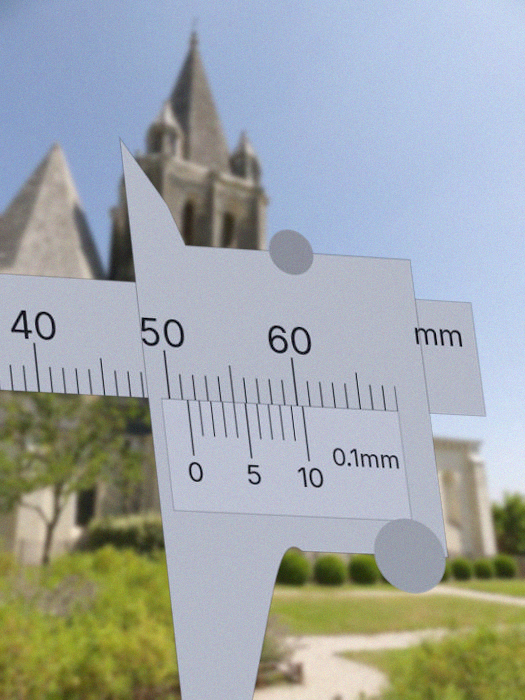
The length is 51.4; mm
